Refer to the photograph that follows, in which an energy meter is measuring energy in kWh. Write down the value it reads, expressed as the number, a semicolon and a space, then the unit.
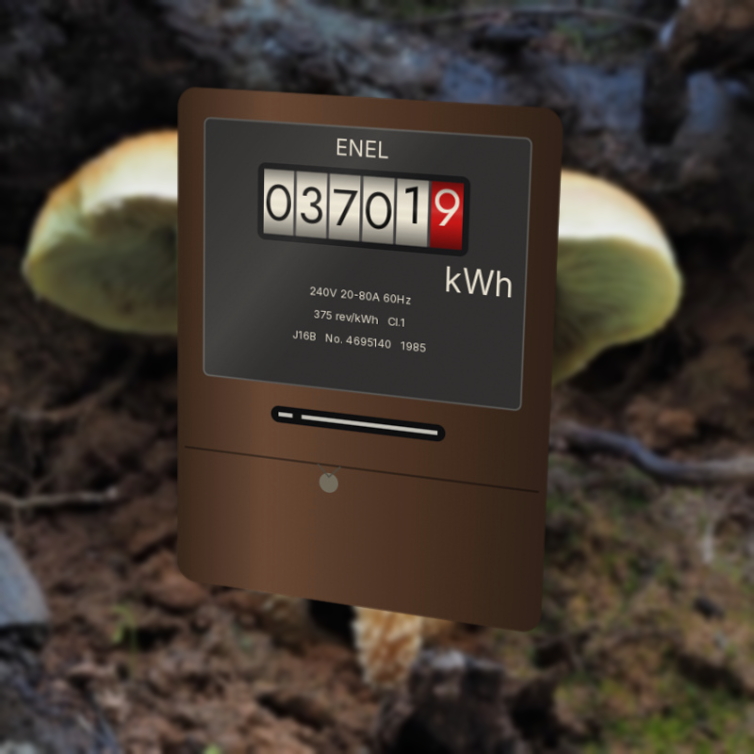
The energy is 3701.9; kWh
